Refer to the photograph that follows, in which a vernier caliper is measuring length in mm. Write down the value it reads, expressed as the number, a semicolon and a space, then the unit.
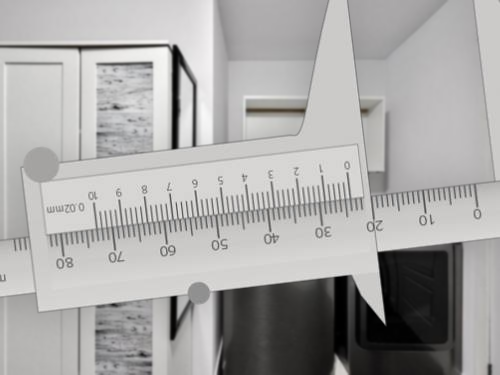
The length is 24.0; mm
